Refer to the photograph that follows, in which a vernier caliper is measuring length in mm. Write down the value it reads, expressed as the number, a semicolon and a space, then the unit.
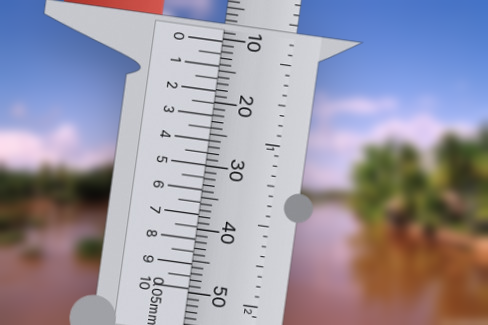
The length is 10.4; mm
